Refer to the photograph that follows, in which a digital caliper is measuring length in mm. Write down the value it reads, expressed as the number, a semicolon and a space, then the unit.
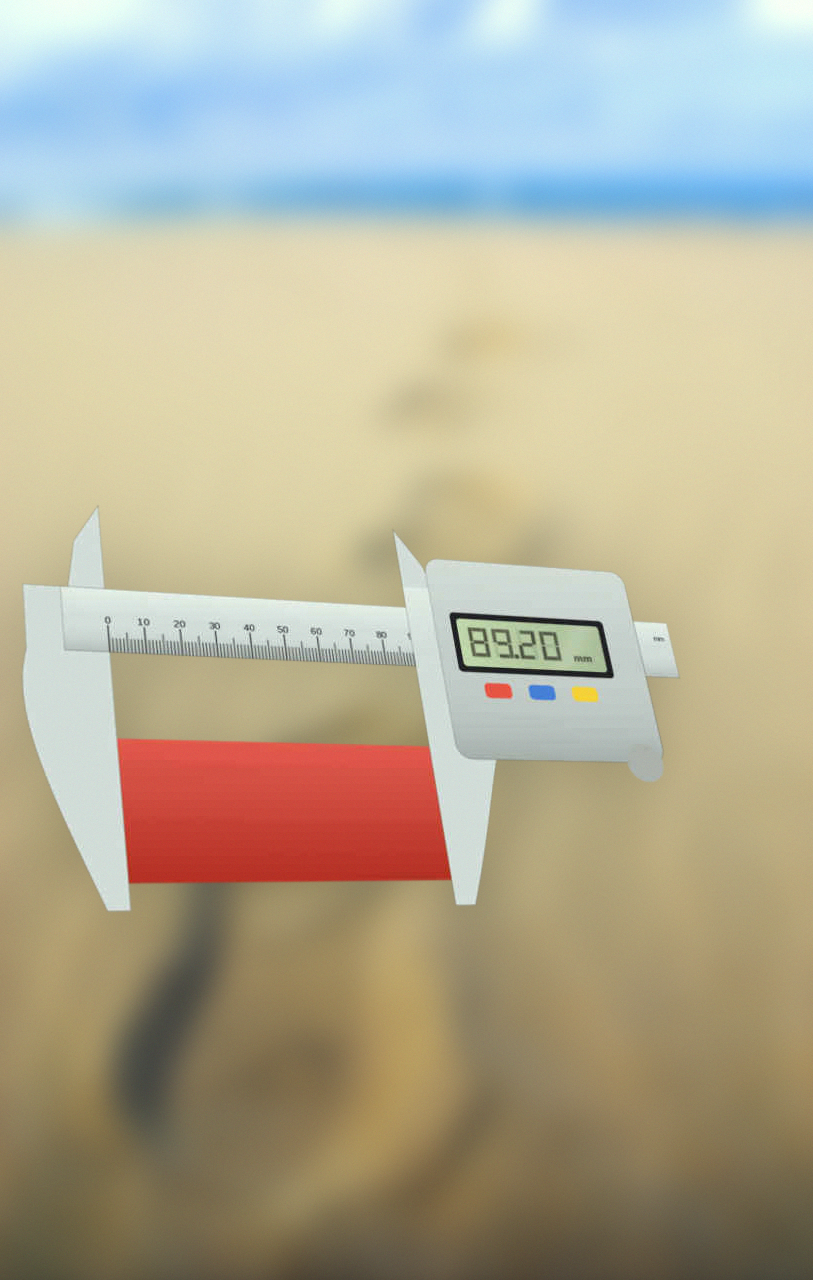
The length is 89.20; mm
